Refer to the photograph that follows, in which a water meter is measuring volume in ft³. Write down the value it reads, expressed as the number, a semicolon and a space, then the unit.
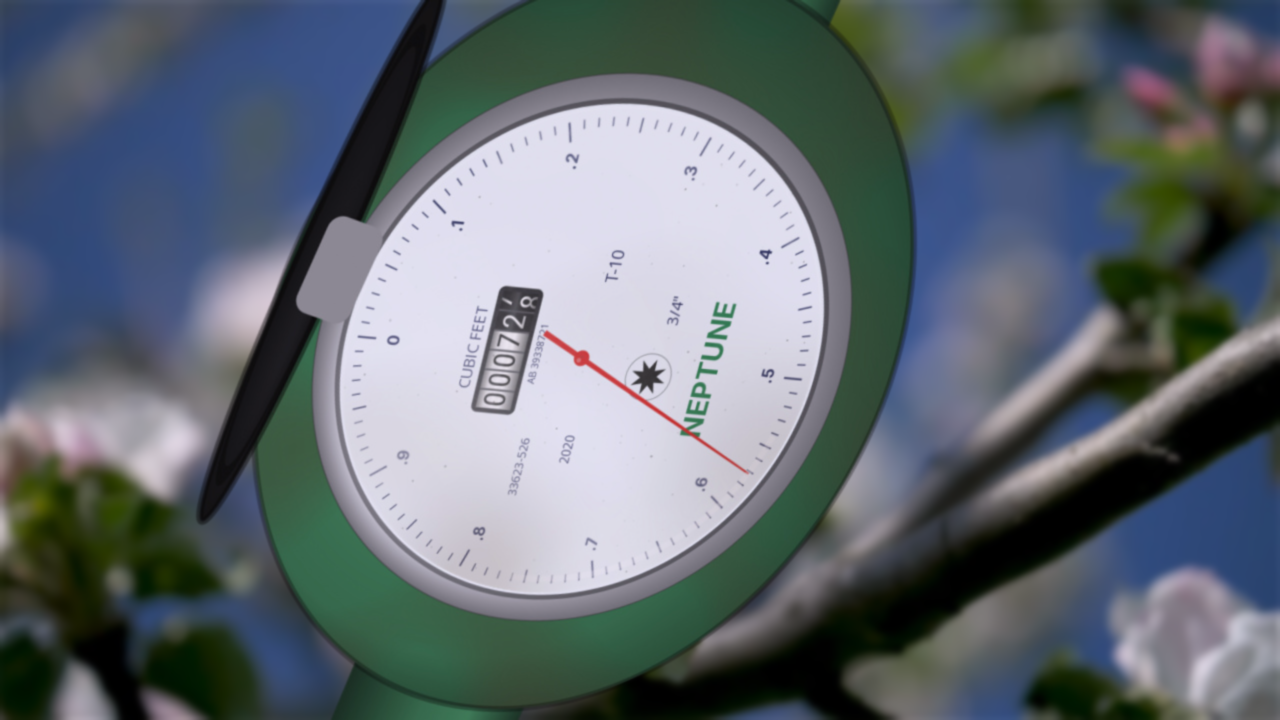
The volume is 727.57; ft³
